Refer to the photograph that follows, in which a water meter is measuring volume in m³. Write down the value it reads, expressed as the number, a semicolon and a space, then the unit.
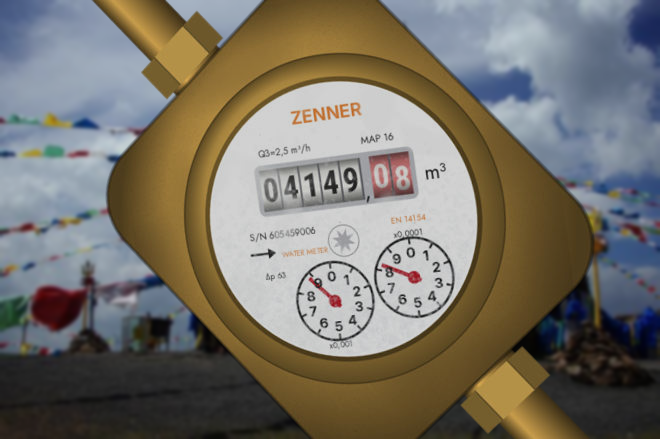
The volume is 4149.0788; m³
